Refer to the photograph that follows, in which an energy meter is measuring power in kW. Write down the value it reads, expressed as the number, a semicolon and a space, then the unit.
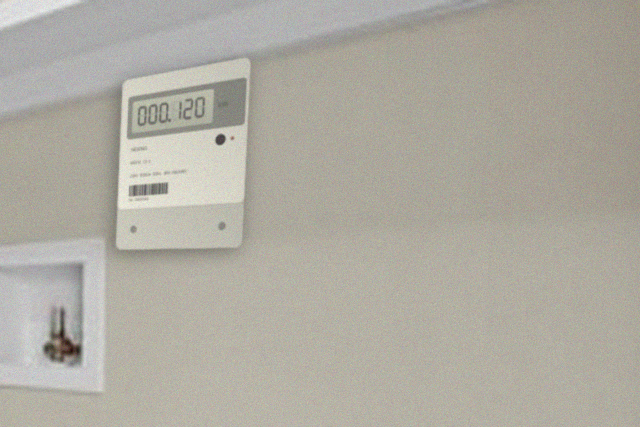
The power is 0.120; kW
